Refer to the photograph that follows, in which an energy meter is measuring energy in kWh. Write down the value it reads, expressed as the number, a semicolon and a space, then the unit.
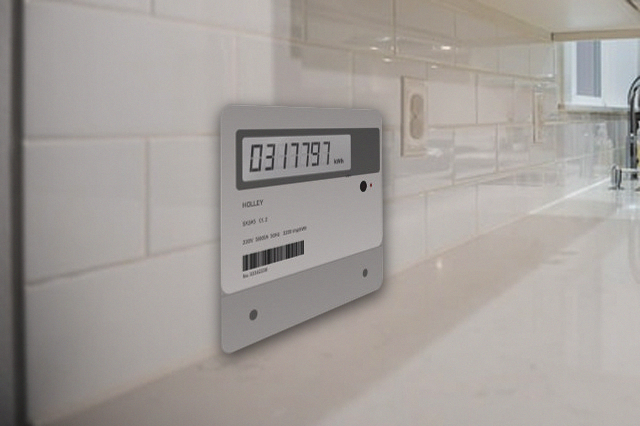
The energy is 317797; kWh
